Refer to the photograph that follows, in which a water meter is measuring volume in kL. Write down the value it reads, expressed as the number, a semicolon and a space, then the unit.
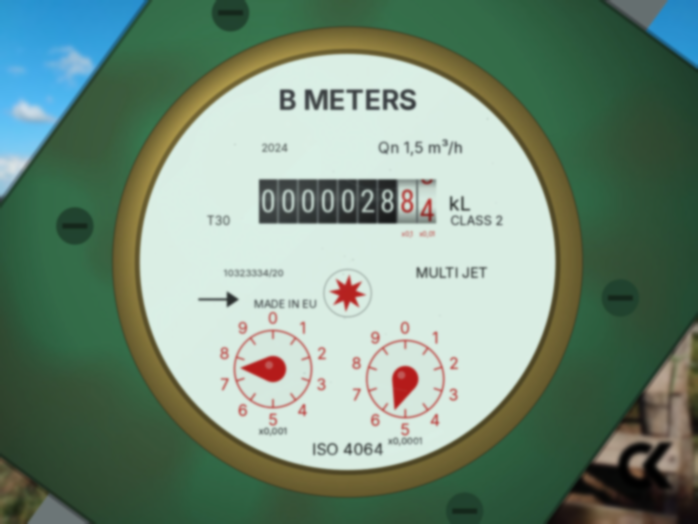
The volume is 28.8375; kL
